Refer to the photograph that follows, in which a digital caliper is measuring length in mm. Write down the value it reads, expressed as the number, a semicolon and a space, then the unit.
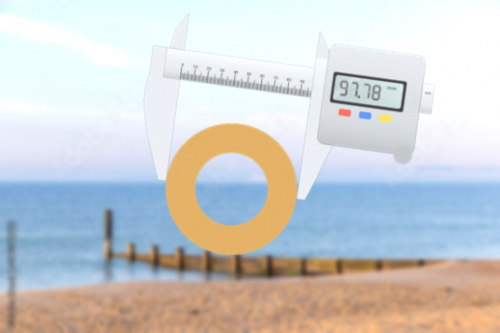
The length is 97.78; mm
